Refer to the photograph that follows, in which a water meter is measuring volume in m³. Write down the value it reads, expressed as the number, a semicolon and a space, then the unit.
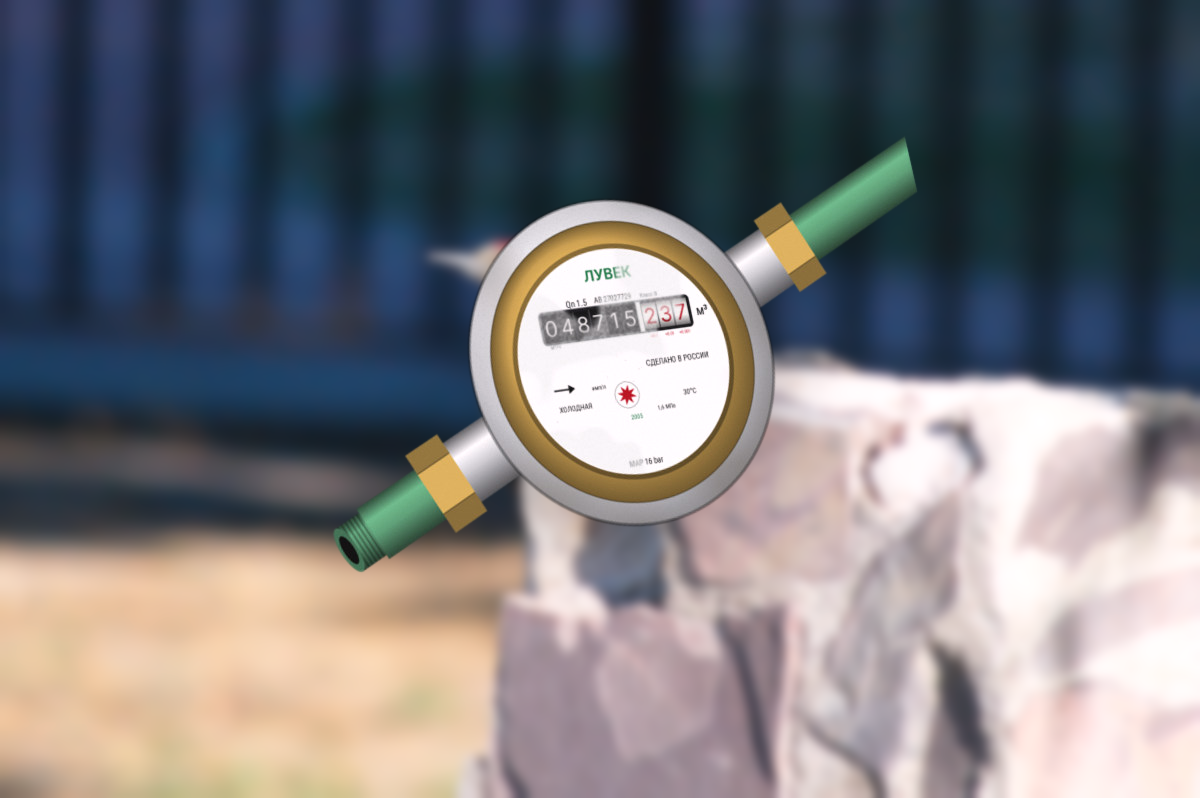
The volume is 48715.237; m³
